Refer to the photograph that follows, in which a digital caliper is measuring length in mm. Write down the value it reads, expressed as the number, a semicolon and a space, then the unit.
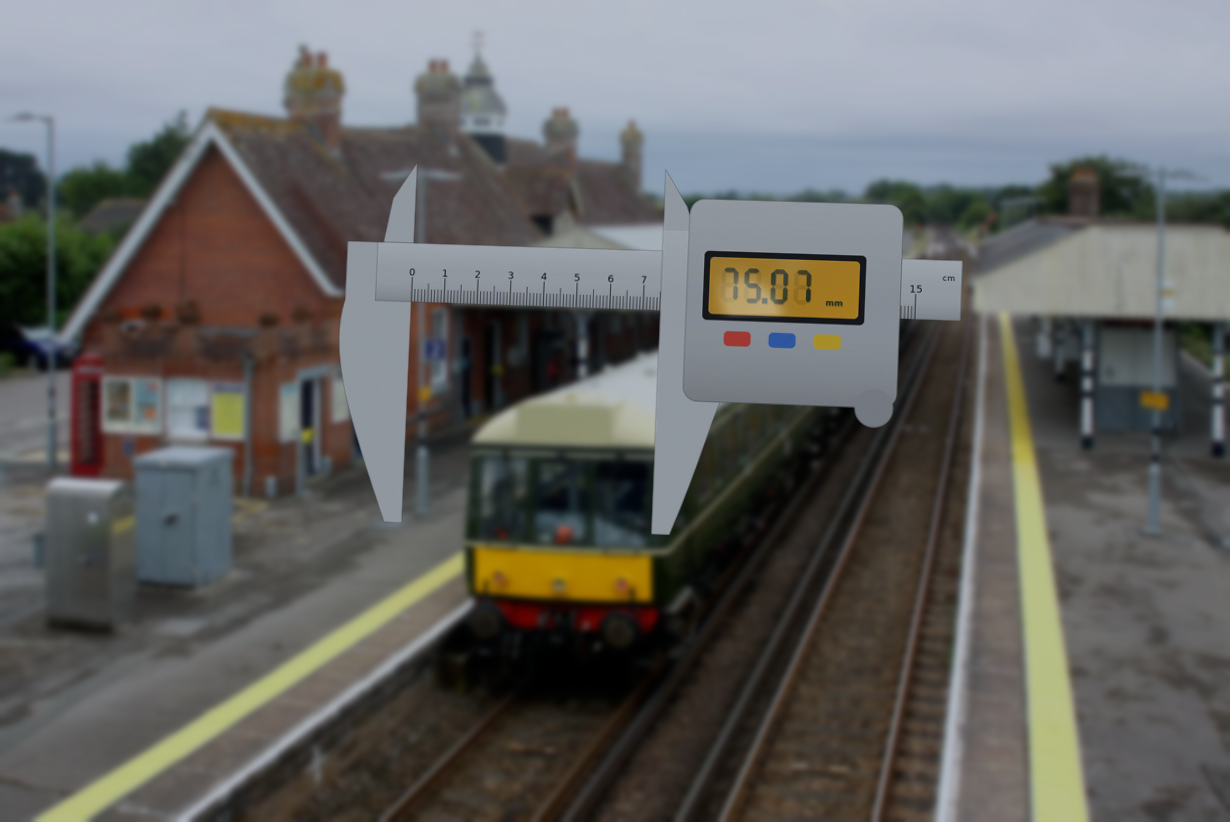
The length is 75.07; mm
